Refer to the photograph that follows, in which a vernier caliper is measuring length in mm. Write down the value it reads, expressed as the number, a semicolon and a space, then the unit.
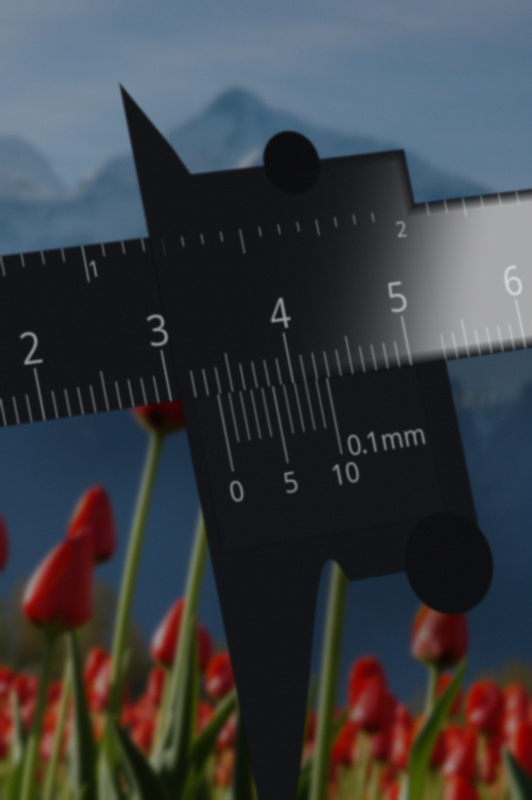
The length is 33.8; mm
